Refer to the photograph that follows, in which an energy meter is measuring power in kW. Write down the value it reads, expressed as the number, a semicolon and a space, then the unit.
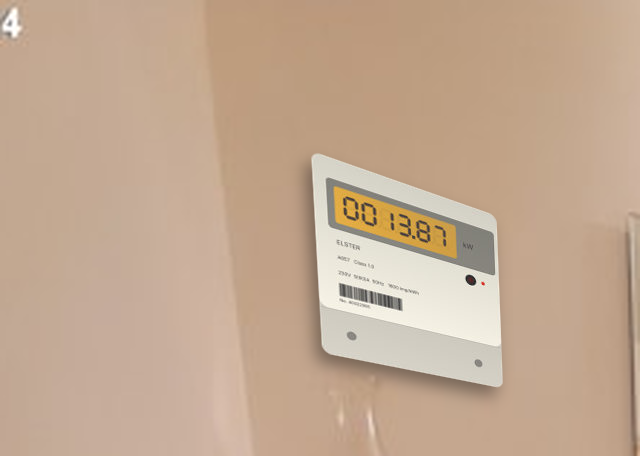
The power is 13.87; kW
